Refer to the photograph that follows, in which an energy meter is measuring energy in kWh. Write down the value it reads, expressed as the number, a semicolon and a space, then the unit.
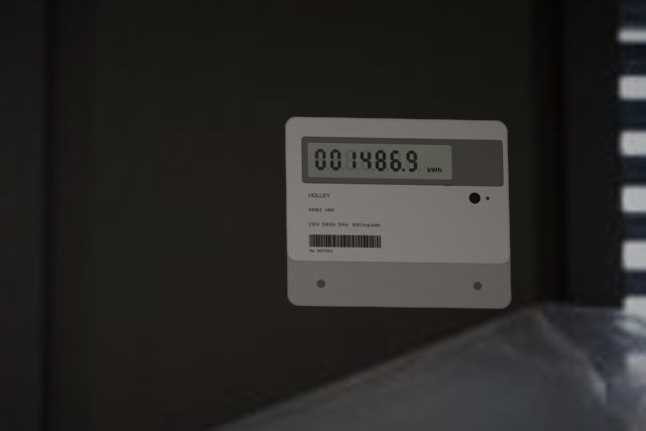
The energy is 1486.9; kWh
